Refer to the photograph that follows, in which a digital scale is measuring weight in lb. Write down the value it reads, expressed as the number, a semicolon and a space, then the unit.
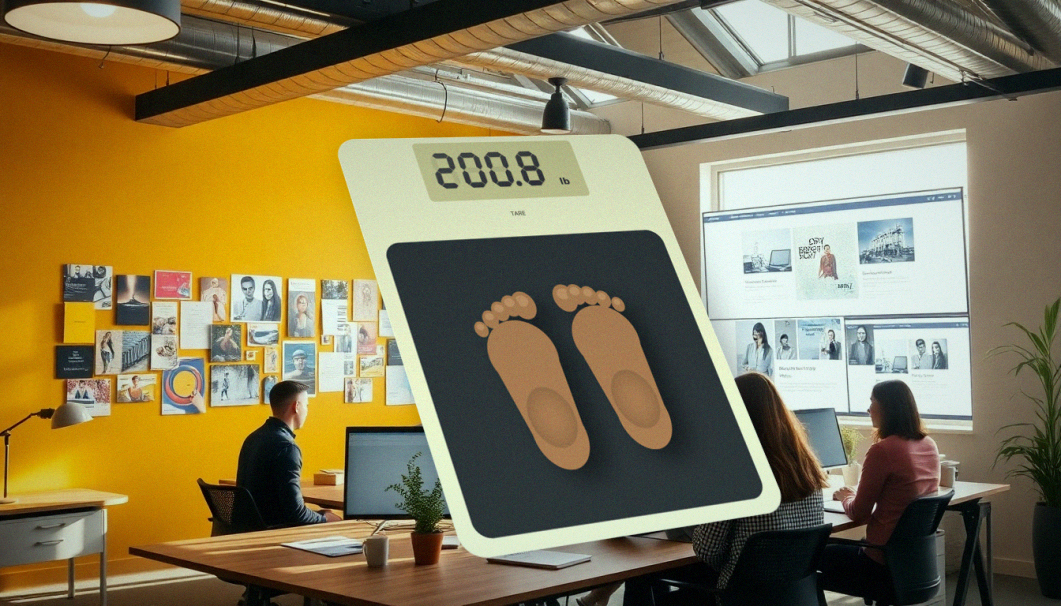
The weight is 200.8; lb
